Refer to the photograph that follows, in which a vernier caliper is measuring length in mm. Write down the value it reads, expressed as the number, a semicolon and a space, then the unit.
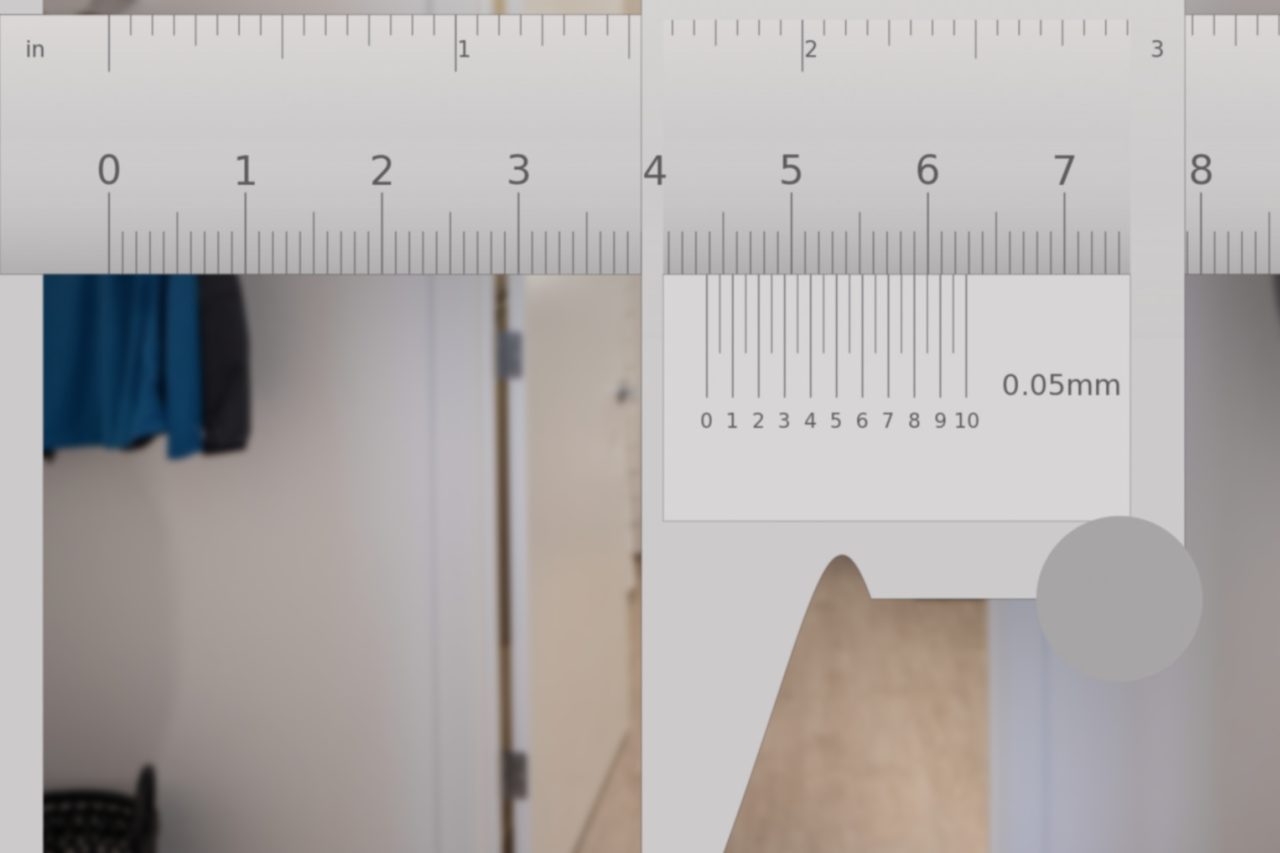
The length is 43.8; mm
